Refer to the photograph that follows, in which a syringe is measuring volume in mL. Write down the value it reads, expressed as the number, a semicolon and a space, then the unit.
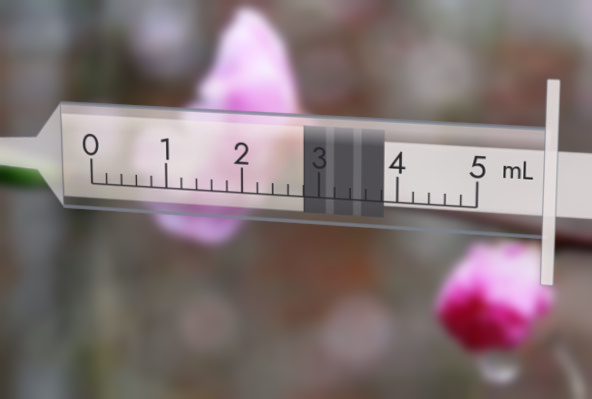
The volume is 2.8; mL
